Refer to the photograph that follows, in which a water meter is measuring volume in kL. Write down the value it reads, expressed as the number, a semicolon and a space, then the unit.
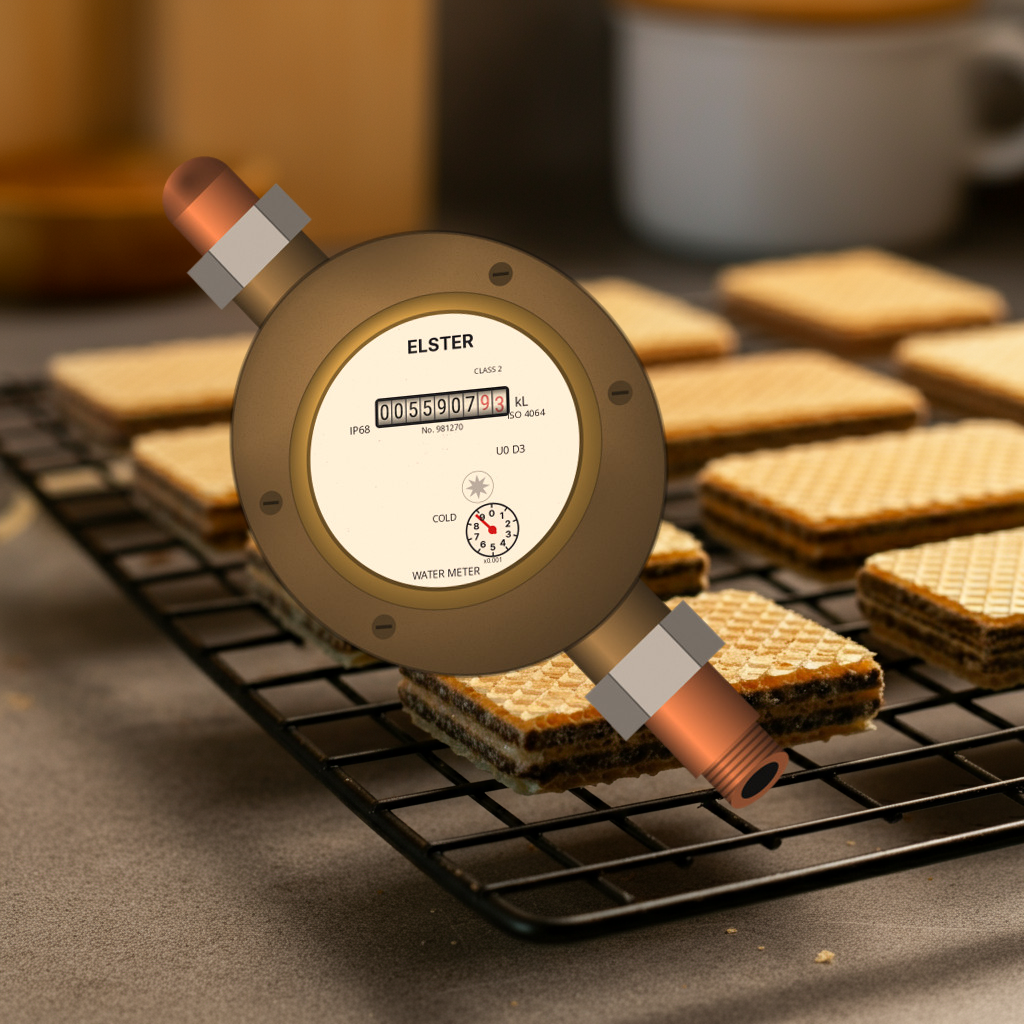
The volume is 55907.928; kL
